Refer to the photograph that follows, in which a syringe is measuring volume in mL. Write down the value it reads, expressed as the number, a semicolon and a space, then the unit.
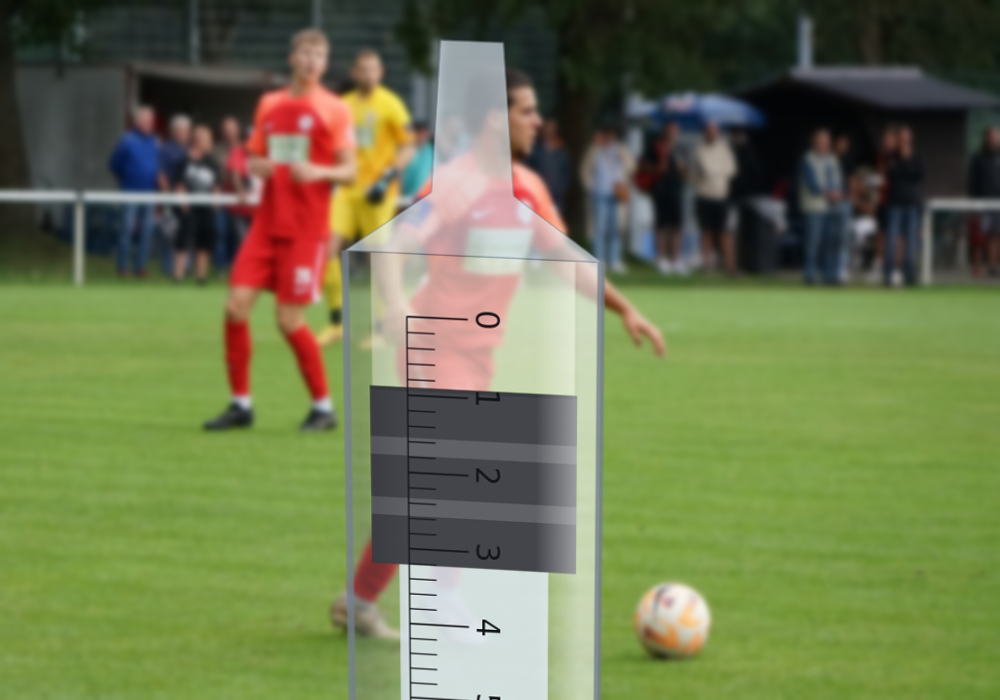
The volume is 0.9; mL
